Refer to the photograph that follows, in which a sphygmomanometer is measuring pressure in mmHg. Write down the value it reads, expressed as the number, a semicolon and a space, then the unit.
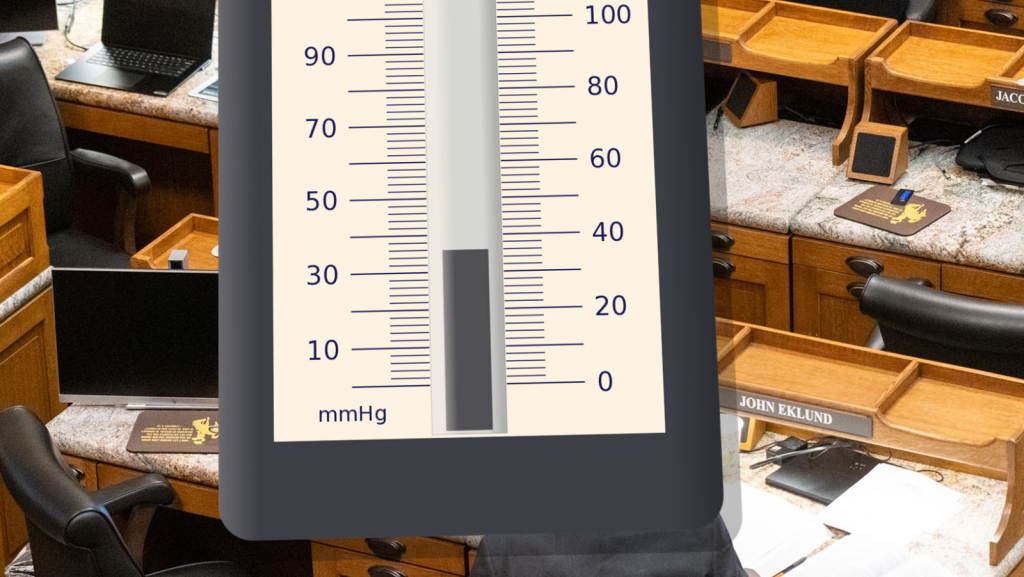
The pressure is 36; mmHg
